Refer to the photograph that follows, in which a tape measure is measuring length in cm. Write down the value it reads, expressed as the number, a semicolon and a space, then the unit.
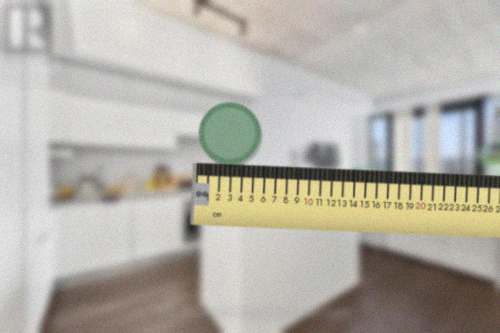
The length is 5.5; cm
